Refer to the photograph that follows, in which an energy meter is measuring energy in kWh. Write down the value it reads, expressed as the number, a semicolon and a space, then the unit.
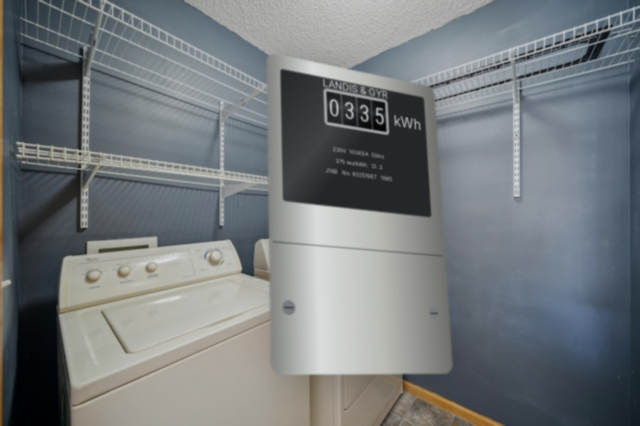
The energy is 335; kWh
